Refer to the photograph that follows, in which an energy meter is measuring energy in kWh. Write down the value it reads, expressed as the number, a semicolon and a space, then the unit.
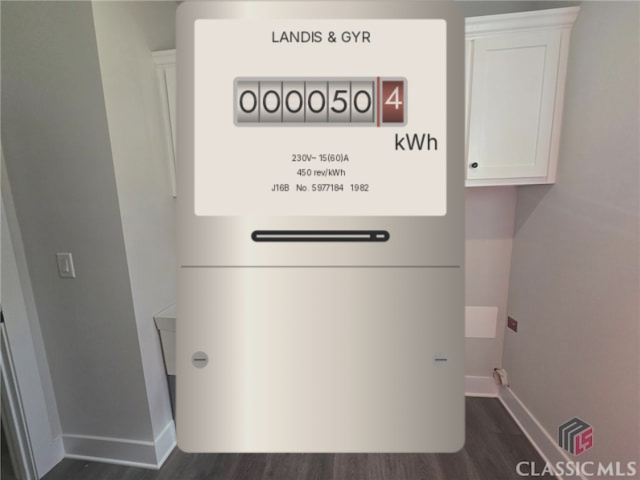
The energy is 50.4; kWh
